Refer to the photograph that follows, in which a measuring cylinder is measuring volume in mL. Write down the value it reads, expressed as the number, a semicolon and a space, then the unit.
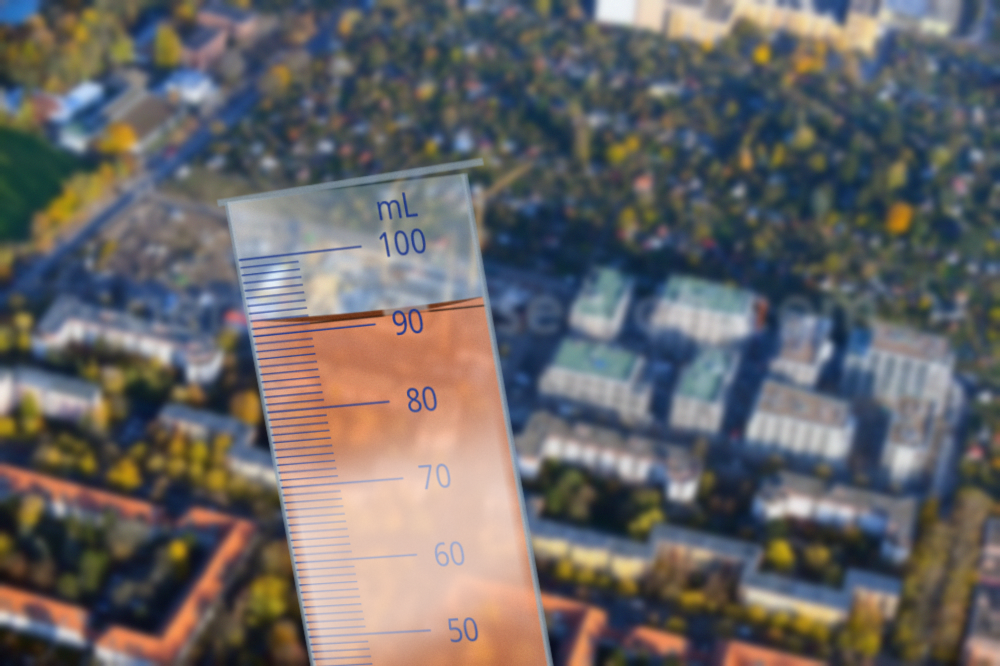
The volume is 91; mL
